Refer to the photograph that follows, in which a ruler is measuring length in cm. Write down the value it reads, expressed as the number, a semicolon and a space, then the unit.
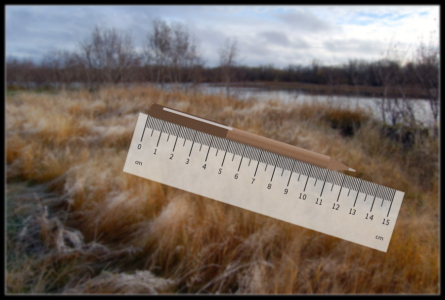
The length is 12.5; cm
